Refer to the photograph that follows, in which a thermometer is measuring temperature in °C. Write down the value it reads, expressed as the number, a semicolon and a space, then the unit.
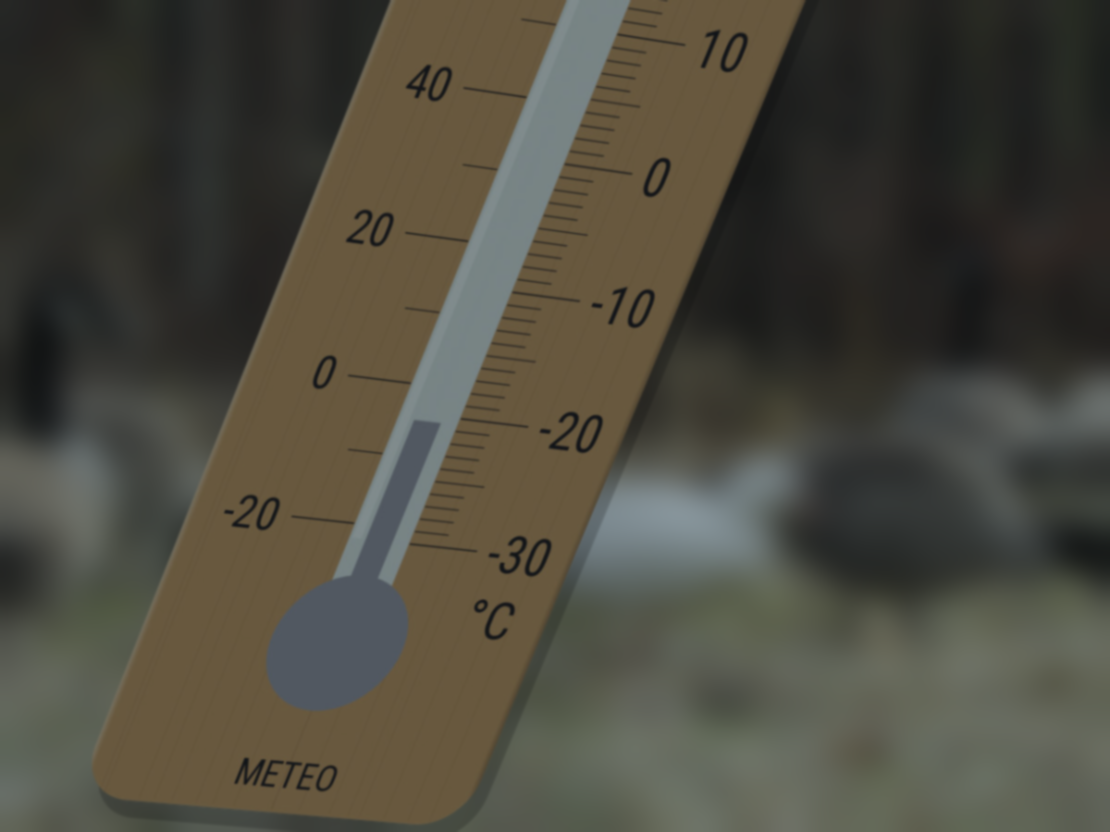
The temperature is -20.5; °C
